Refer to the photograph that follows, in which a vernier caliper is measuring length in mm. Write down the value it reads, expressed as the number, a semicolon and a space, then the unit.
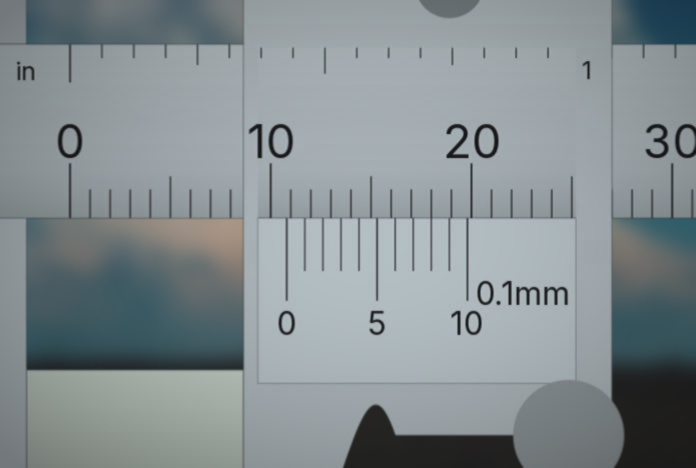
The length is 10.8; mm
